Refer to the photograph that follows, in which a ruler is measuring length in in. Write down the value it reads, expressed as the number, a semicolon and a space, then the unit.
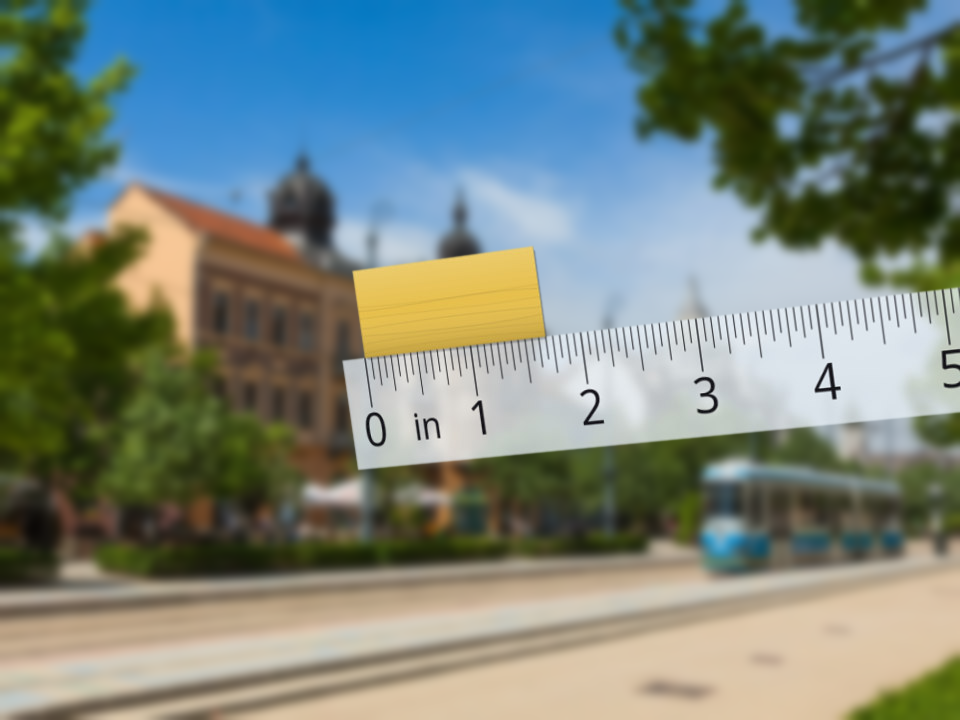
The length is 1.6875; in
